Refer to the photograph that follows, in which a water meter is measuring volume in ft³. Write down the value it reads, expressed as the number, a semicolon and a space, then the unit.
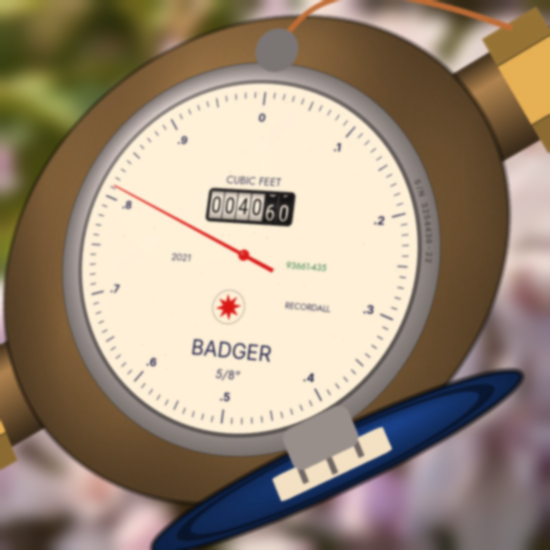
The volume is 4059.81; ft³
